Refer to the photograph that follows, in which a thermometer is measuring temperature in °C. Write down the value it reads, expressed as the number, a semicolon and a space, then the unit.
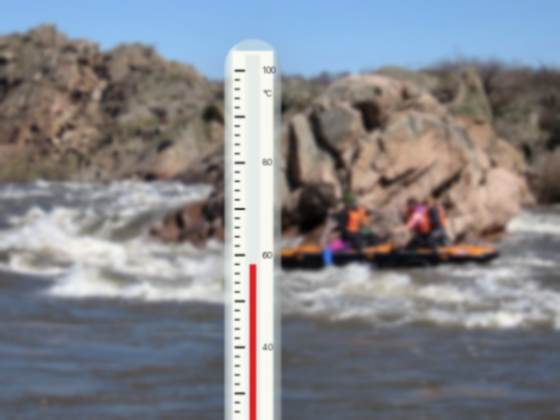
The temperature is 58; °C
